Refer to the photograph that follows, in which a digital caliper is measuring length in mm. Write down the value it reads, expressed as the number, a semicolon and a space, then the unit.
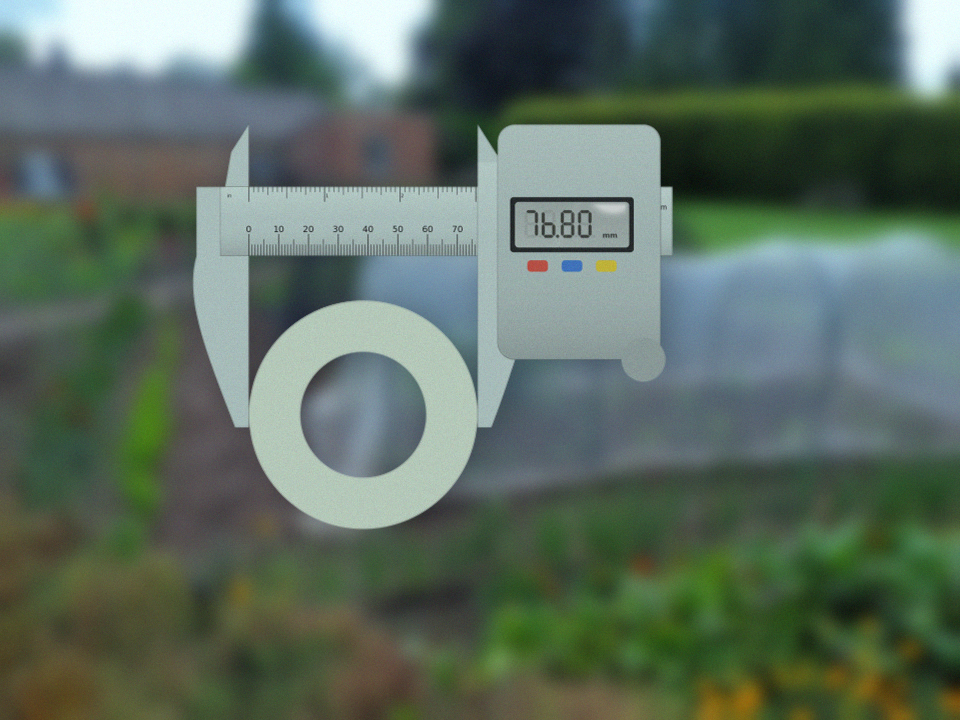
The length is 76.80; mm
